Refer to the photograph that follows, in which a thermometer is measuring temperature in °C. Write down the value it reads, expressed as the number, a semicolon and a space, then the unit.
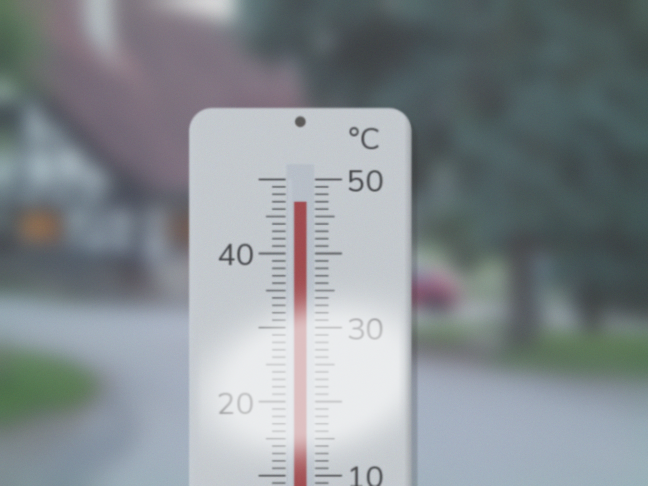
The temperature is 47; °C
